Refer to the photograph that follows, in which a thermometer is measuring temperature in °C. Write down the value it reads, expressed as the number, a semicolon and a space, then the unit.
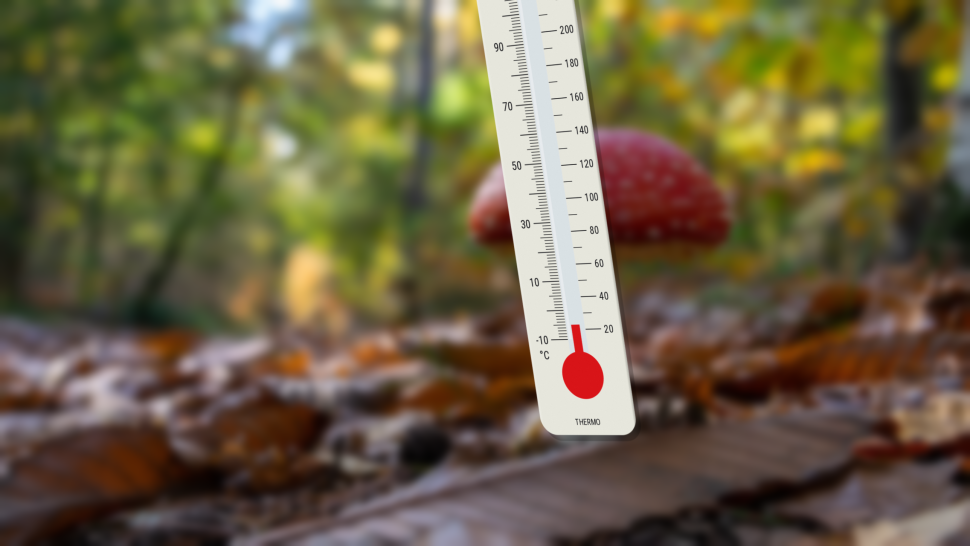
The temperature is -5; °C
